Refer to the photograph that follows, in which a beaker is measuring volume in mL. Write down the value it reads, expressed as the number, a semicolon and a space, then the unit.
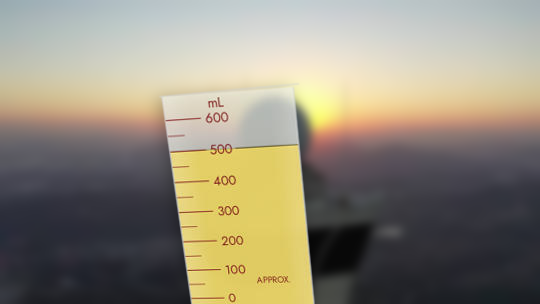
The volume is 500; mL
